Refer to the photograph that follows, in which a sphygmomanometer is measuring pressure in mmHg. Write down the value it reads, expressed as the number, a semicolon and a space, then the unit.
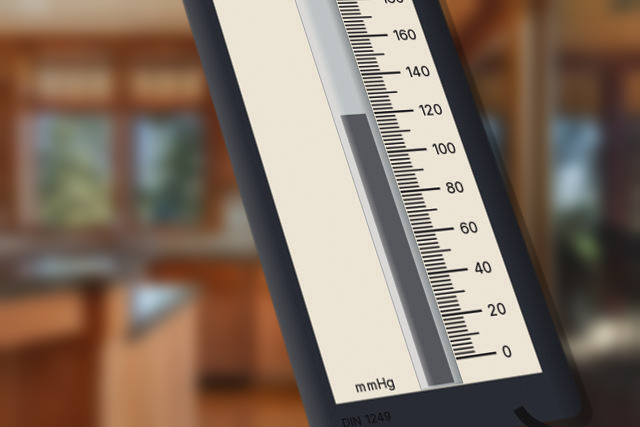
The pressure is 120; mmHg
